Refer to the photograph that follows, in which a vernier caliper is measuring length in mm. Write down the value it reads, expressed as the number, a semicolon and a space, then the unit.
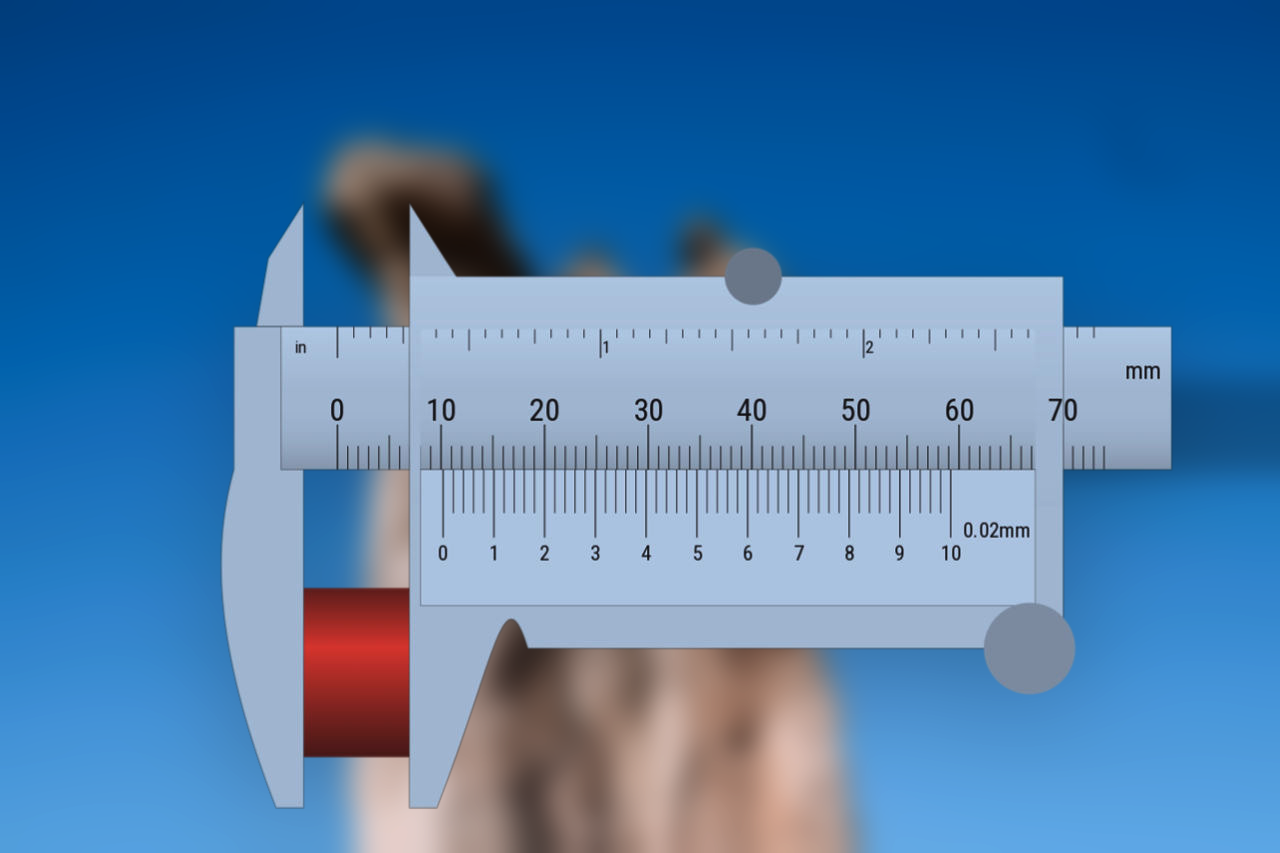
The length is 10.2; mm
